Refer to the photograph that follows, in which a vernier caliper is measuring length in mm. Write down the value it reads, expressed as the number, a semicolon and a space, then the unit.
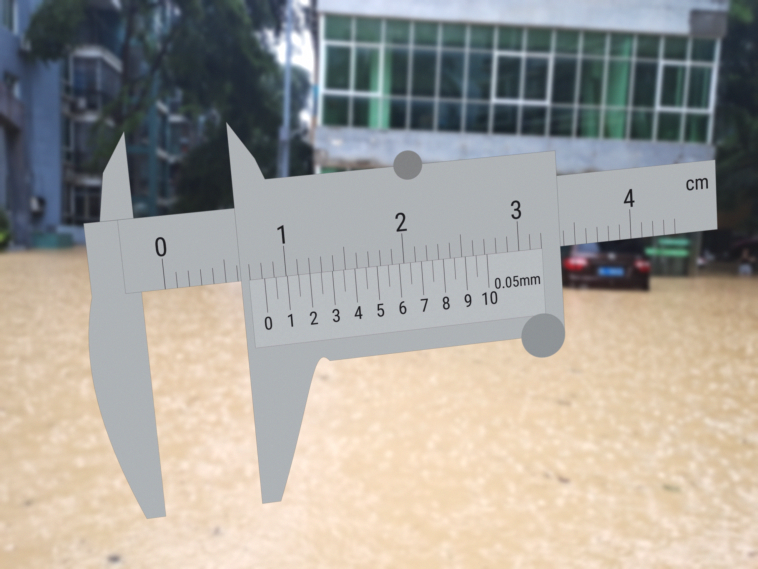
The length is 8.2; mm
